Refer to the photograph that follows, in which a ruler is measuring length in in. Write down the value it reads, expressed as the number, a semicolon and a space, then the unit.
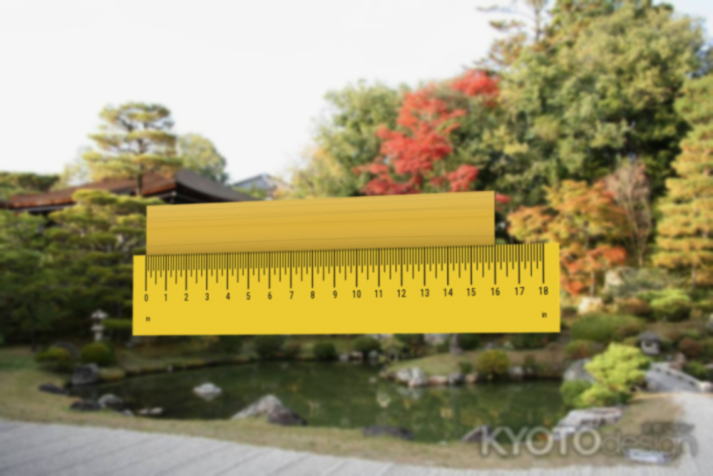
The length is 16; in
